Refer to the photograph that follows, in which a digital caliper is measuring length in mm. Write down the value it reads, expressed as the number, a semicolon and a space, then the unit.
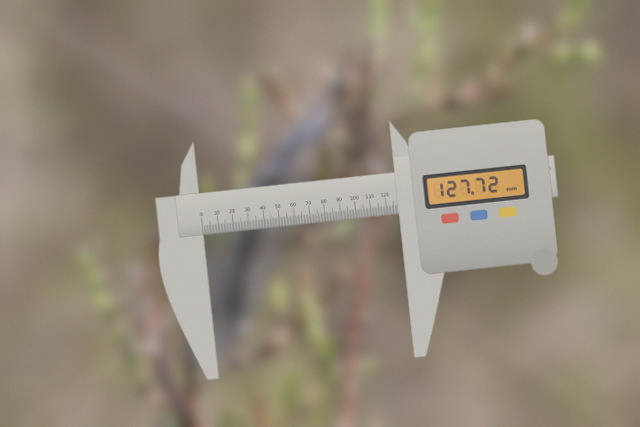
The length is 127.72; mm
